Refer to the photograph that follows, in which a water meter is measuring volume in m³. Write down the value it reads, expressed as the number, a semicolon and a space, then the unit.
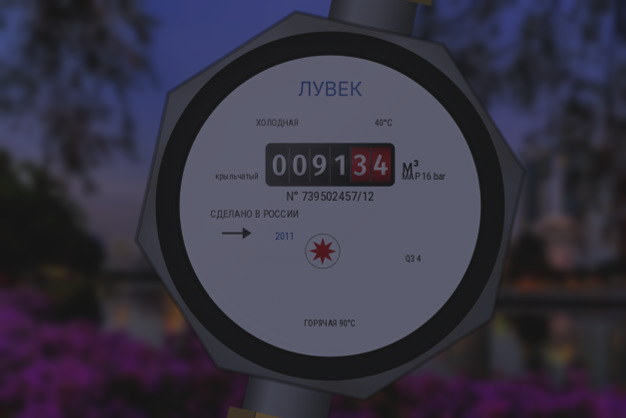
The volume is 91.34; m³
